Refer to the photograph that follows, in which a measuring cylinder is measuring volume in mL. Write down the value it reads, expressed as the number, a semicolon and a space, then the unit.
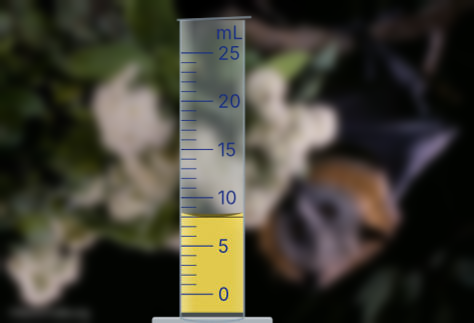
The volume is 8; mL
